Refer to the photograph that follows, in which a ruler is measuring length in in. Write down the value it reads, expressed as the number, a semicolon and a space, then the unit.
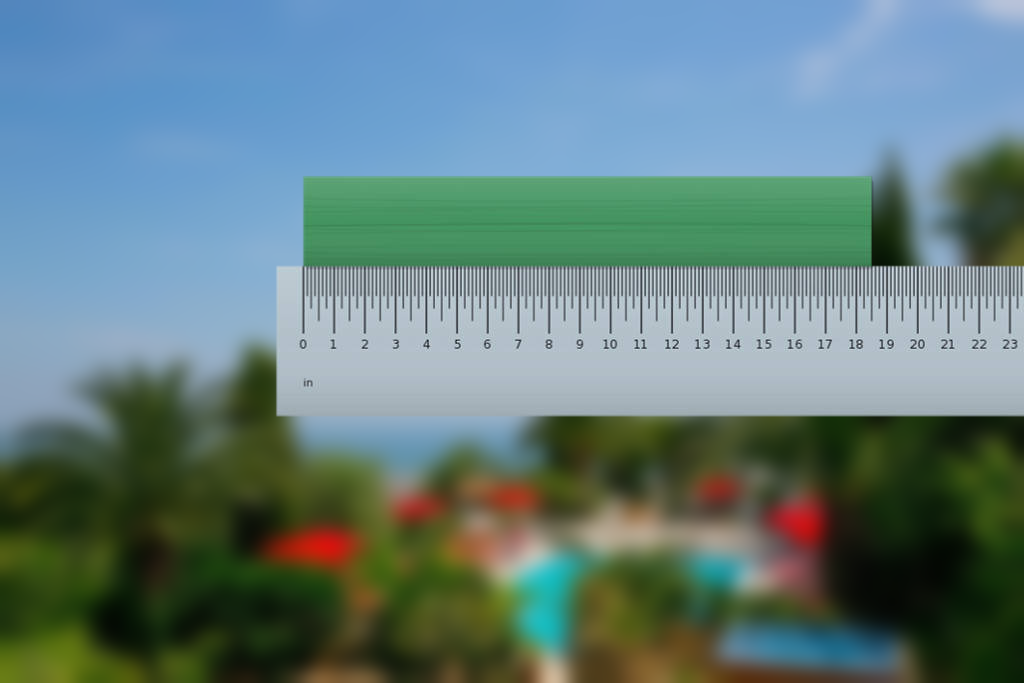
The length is 18.5; in
